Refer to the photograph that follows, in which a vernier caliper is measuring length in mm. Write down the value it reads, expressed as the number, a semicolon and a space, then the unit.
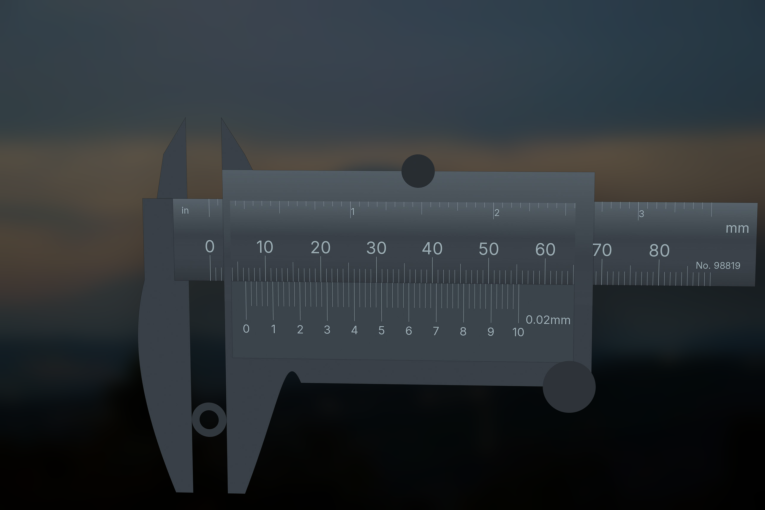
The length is 6.4; mm
